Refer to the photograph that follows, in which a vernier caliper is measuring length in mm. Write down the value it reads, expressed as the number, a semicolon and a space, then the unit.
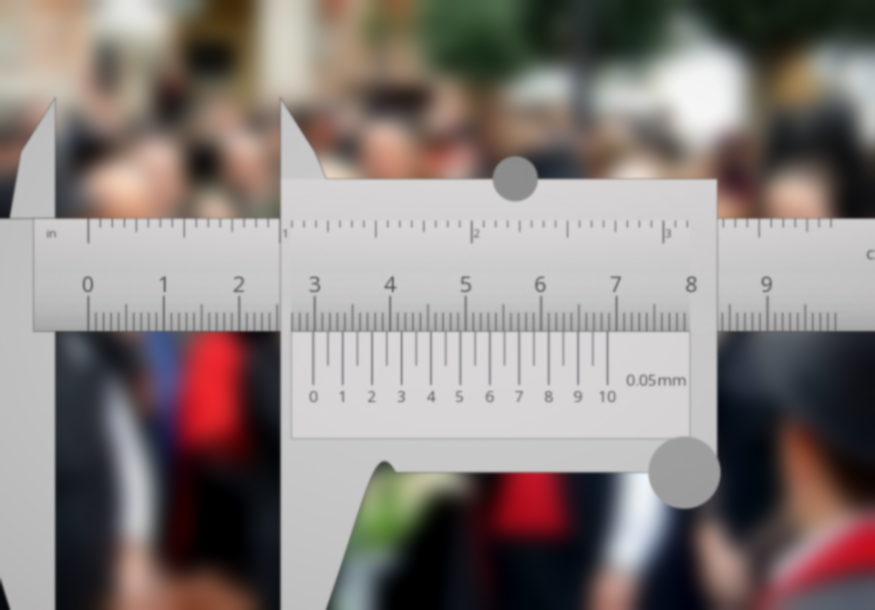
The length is 29.8; mm
